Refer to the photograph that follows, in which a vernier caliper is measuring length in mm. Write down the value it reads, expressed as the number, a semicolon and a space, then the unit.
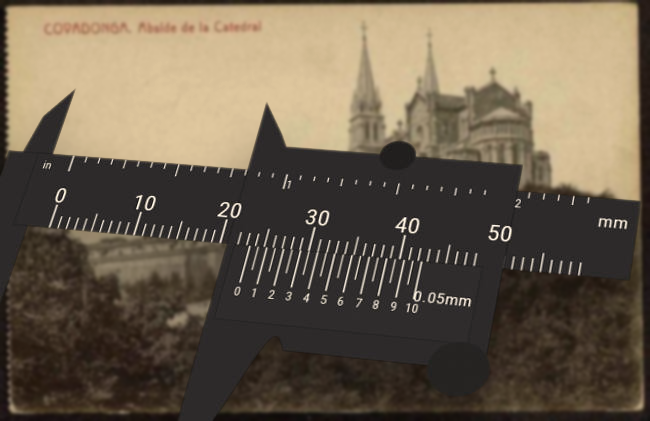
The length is 23.4; mm
